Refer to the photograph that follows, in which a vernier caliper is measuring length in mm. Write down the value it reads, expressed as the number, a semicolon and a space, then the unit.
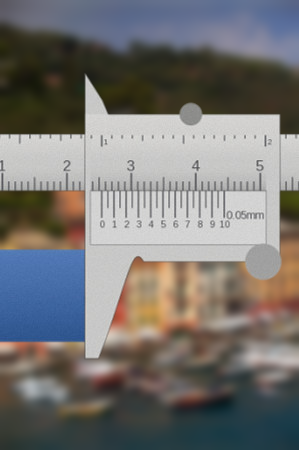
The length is 25.4; mm
